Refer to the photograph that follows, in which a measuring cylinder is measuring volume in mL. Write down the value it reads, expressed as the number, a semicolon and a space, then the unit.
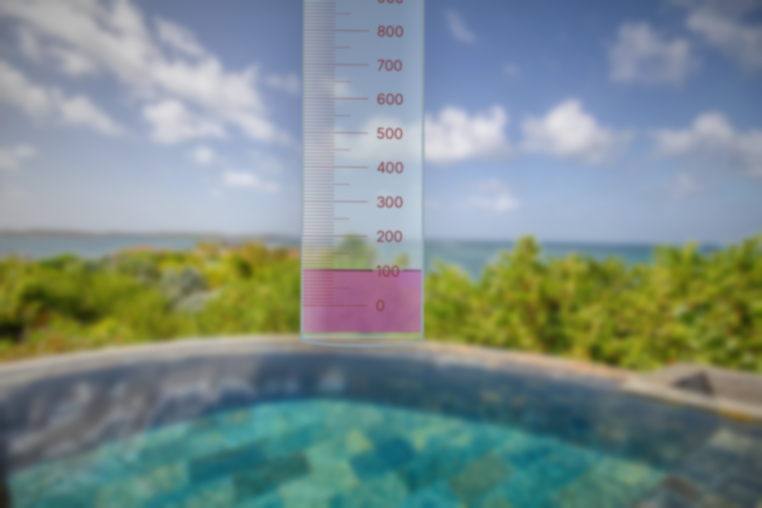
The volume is 100; mL
